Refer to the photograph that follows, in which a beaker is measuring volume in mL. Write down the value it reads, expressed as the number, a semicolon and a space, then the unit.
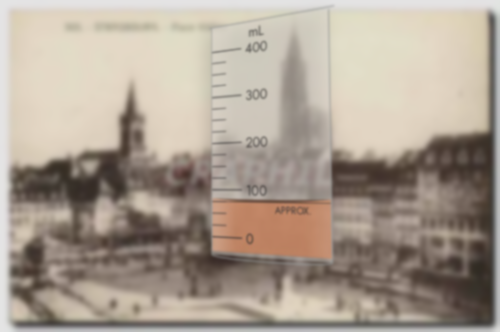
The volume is 75; mL
